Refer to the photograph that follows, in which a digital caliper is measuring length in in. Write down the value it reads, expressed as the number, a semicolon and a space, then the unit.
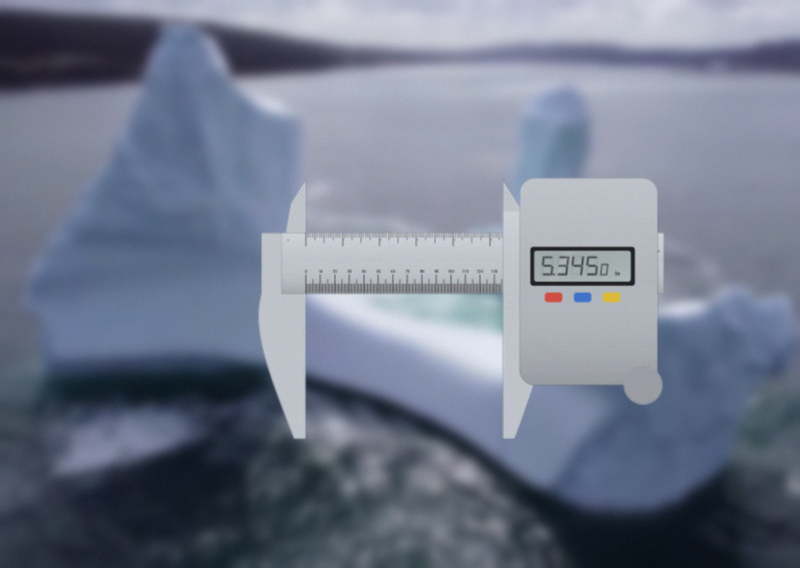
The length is 5.3450; in
